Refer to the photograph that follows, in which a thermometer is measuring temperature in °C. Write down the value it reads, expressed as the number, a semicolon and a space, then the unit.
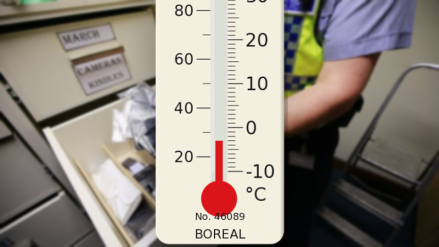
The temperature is -3; °C
